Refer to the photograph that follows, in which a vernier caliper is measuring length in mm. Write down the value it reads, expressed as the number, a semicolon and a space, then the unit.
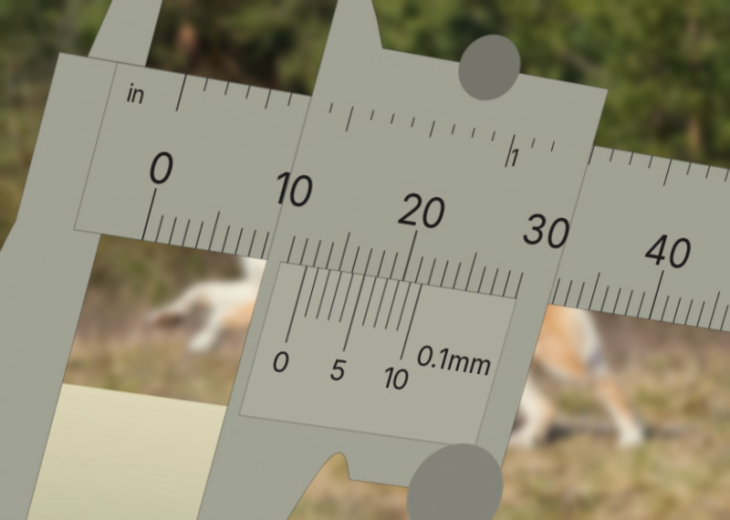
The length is 12.5; mm
